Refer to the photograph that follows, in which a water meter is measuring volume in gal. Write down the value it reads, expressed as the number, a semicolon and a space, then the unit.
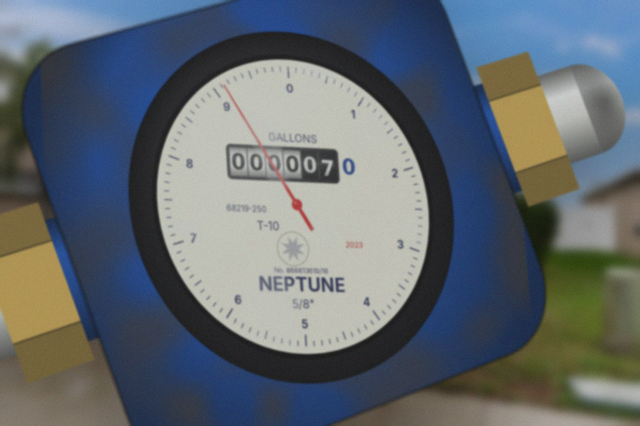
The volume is 69.1; gal
